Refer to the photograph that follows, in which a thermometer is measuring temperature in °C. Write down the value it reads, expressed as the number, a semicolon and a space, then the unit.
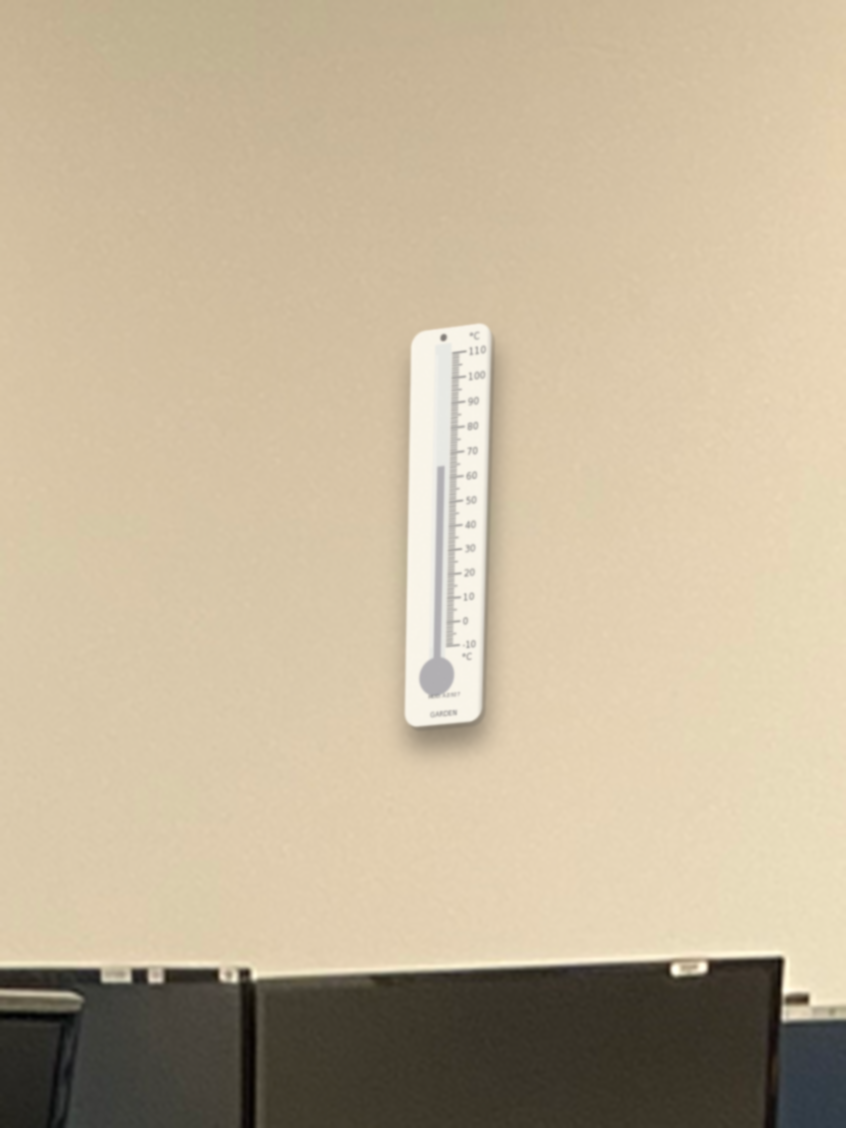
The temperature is 65; °C
